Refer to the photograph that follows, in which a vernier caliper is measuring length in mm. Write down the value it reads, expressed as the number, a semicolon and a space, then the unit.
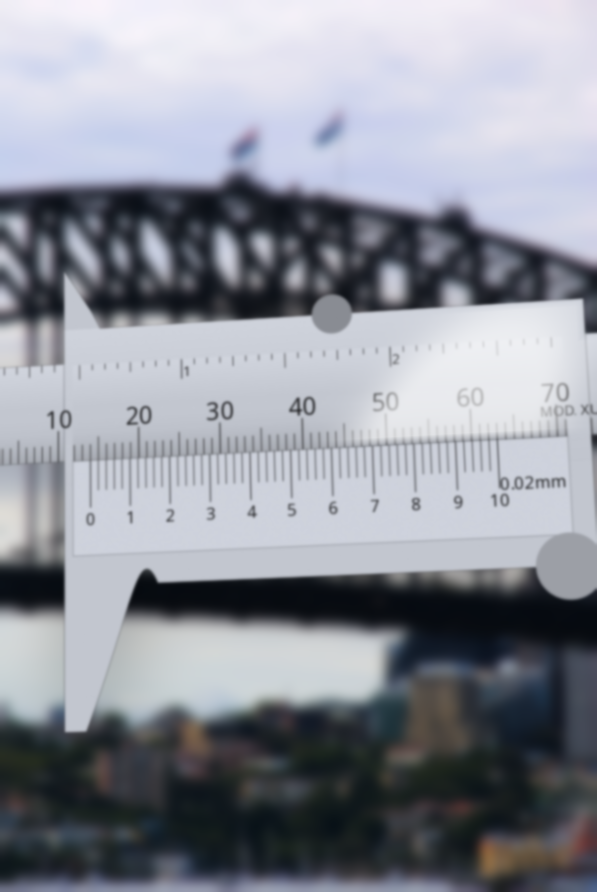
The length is 14.0; mm
